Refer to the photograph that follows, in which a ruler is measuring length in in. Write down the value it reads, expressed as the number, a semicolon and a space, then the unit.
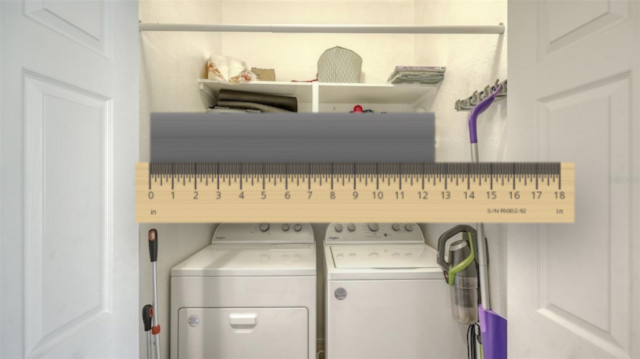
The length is 12.5; in
